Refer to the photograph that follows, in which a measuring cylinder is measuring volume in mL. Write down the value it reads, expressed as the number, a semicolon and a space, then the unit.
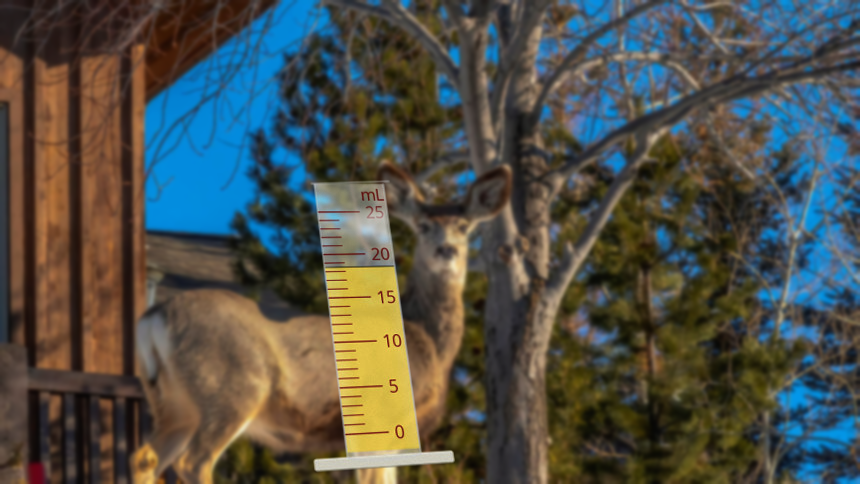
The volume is 18.5; mL
